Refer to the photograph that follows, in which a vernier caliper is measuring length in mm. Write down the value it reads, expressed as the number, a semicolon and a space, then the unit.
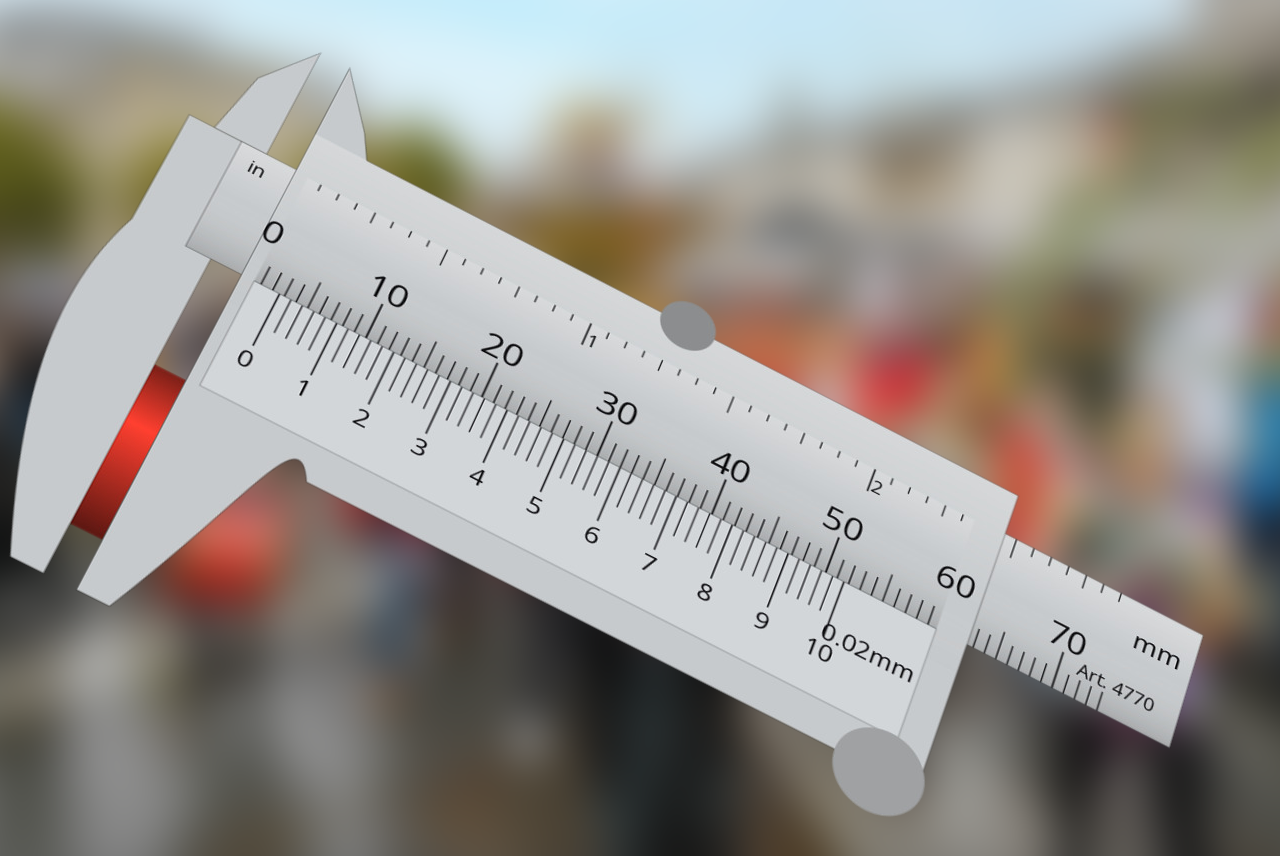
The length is 2.6; mm
